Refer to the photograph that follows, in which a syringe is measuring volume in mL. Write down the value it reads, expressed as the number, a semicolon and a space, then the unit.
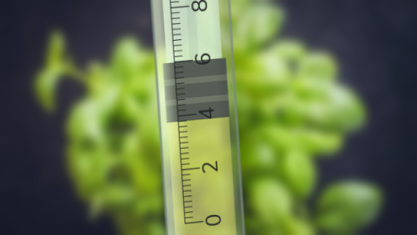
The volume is 3.8; mL
